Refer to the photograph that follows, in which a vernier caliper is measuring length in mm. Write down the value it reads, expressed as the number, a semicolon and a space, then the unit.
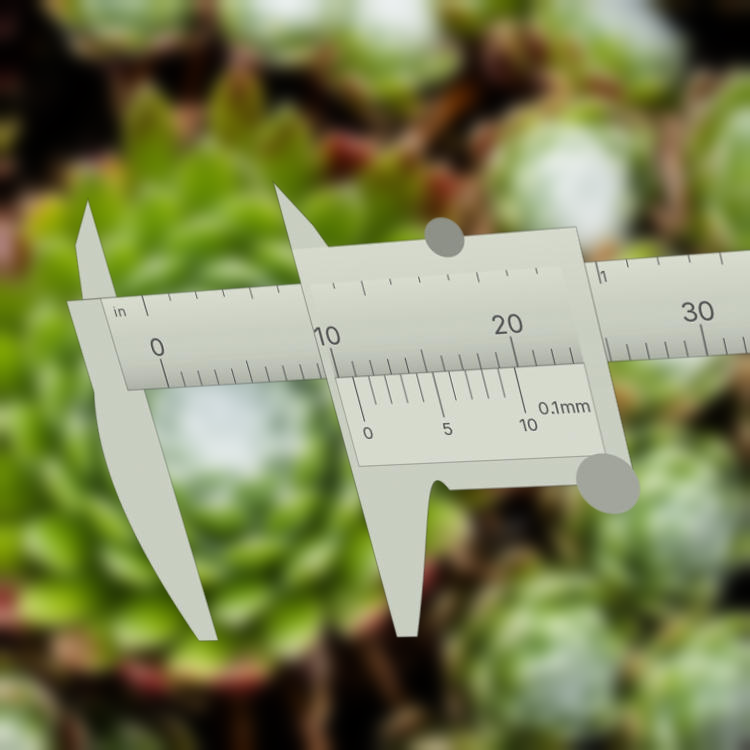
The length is 10.8; mm
